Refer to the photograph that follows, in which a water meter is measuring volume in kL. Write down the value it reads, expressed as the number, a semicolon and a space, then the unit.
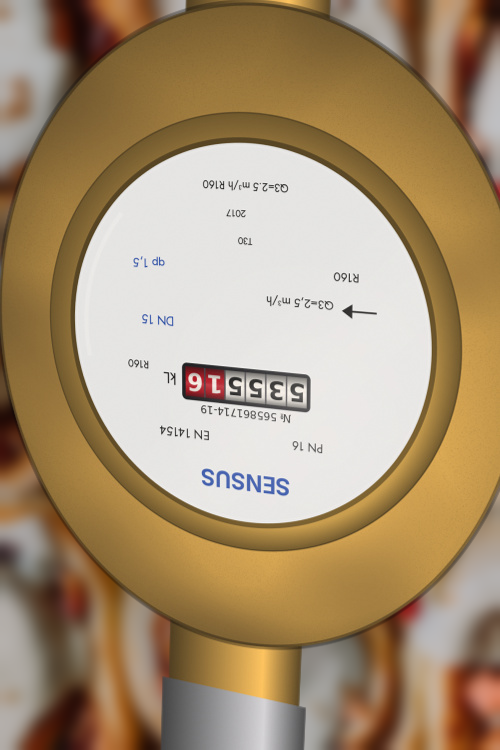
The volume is 5355.16; kL
